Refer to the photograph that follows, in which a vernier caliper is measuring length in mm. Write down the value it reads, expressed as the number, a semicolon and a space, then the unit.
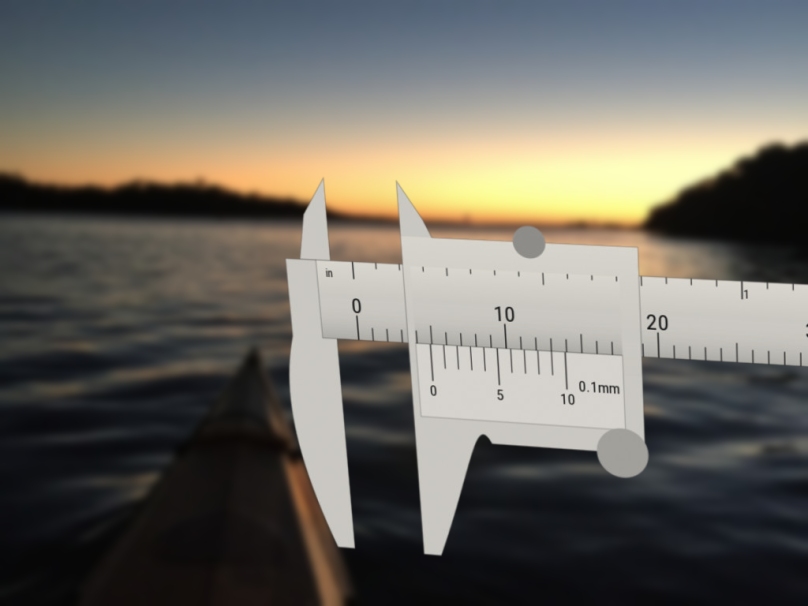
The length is 4.9; mm
